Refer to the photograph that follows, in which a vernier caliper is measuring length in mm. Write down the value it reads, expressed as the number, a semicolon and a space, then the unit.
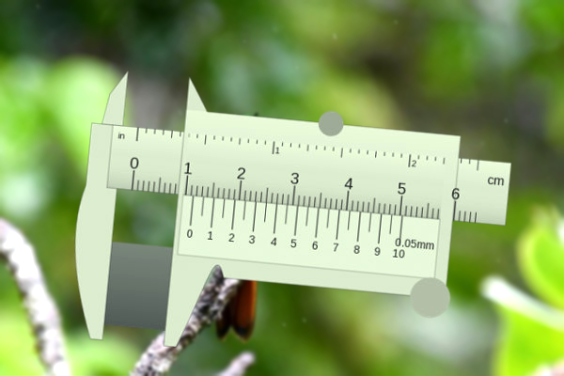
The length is 11.4; mm
